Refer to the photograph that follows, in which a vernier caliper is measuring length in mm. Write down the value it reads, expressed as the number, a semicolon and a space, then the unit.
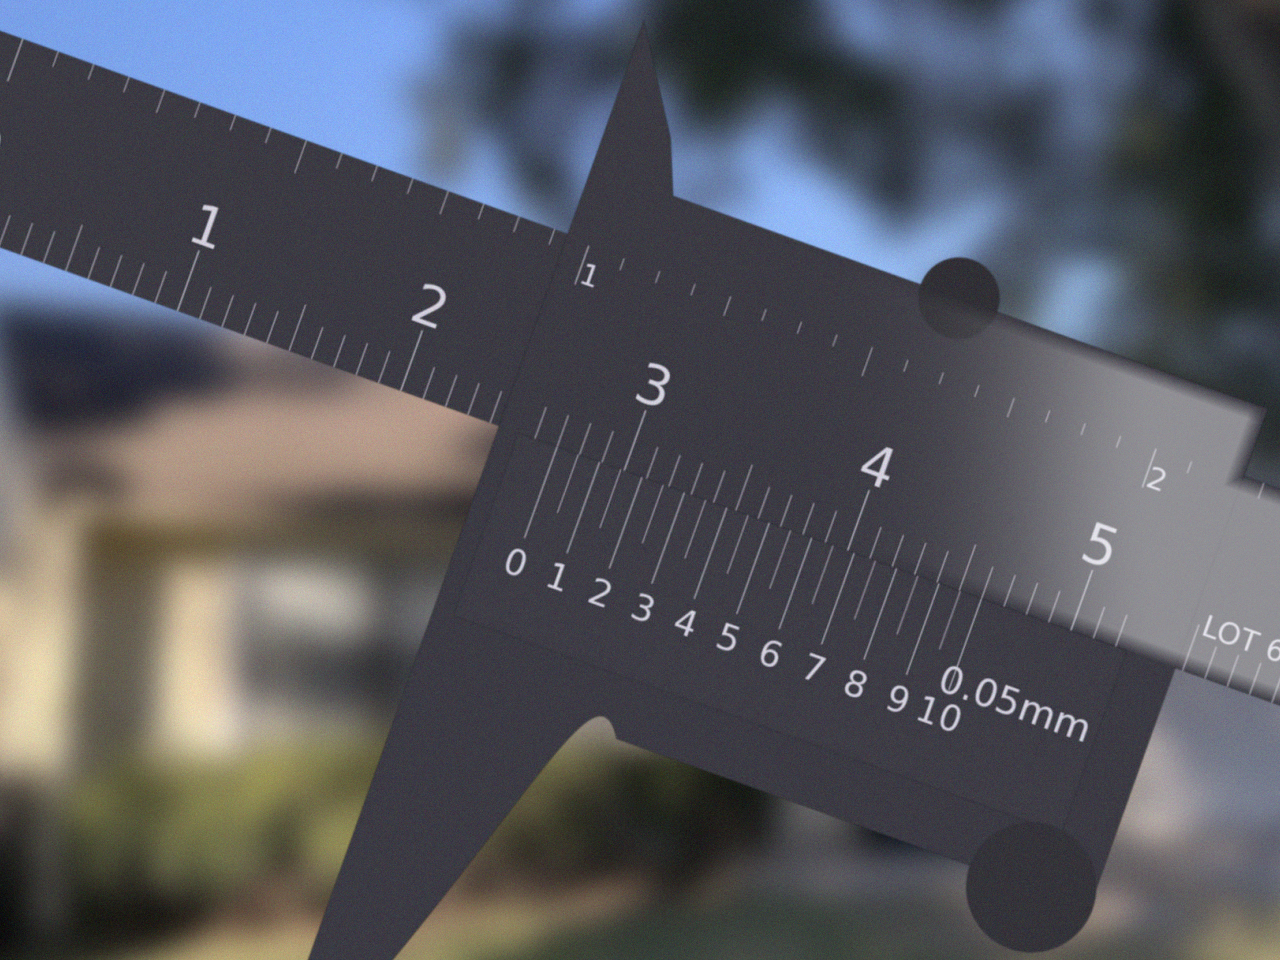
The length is 27.0; mm
